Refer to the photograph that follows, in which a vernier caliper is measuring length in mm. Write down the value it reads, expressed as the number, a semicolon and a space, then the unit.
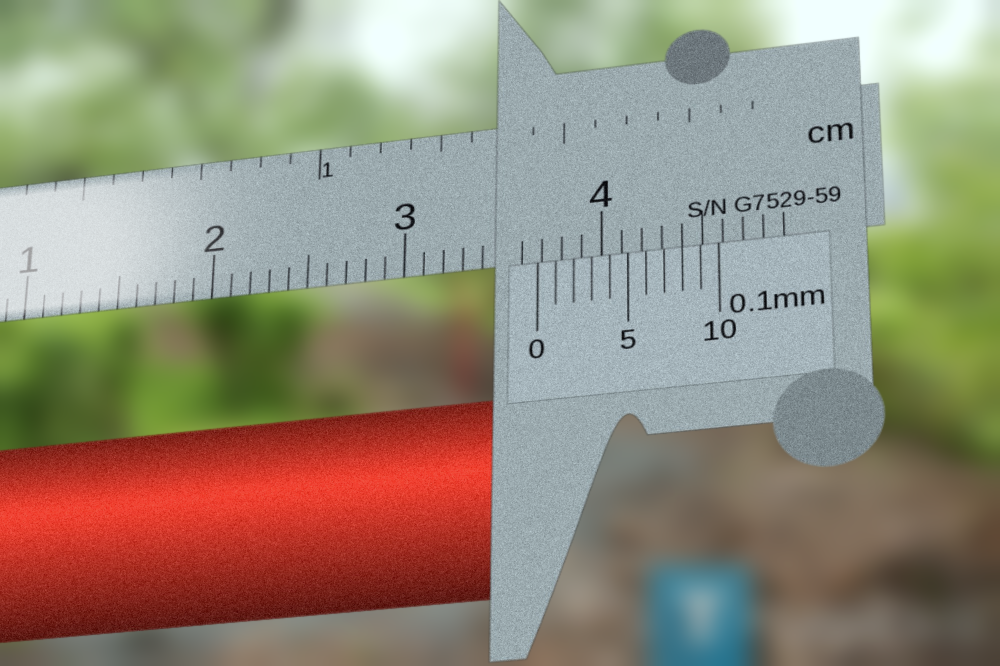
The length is 36.8; mm
